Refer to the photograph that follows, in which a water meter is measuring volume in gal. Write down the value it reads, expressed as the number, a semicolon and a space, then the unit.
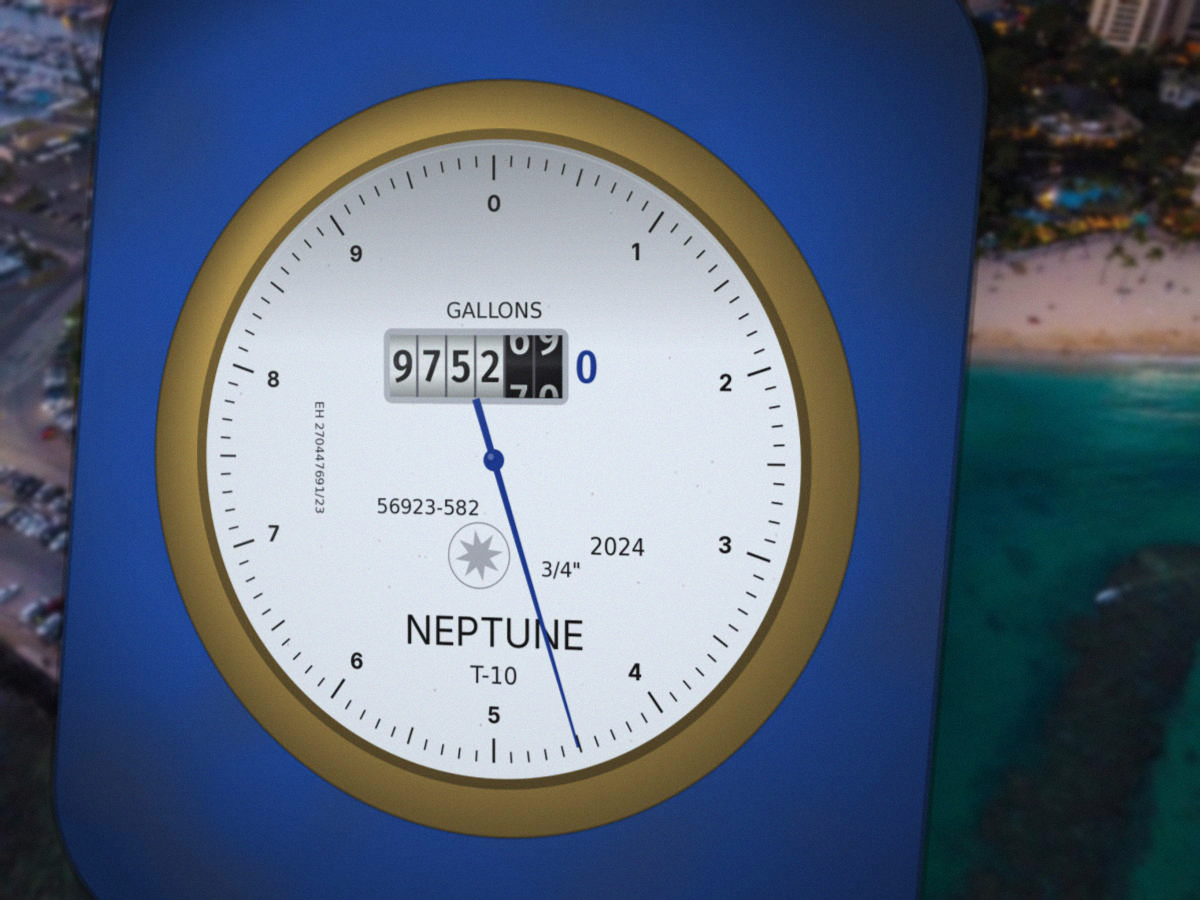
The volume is 9752694.5; gal
